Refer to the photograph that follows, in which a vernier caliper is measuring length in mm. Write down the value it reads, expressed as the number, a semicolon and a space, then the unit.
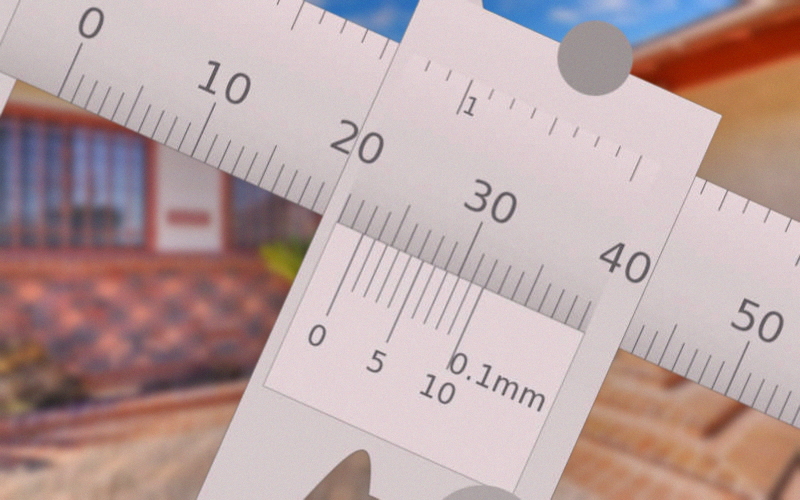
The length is 22.9; mm
